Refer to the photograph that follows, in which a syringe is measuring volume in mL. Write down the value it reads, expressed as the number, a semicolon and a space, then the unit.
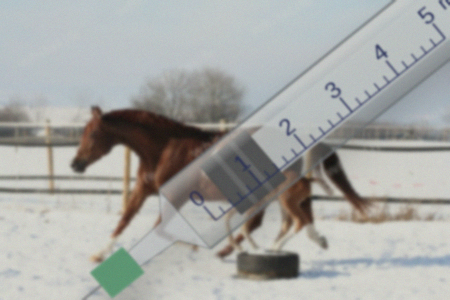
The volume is 0.4; mL
